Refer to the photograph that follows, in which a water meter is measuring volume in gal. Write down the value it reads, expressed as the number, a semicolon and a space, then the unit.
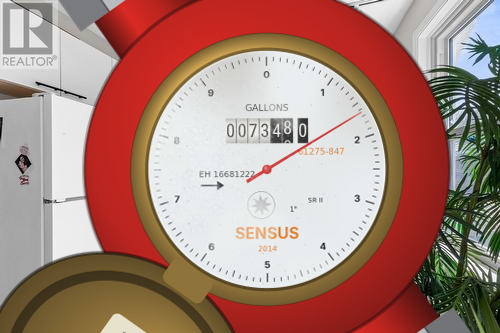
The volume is 73481.6; gal
